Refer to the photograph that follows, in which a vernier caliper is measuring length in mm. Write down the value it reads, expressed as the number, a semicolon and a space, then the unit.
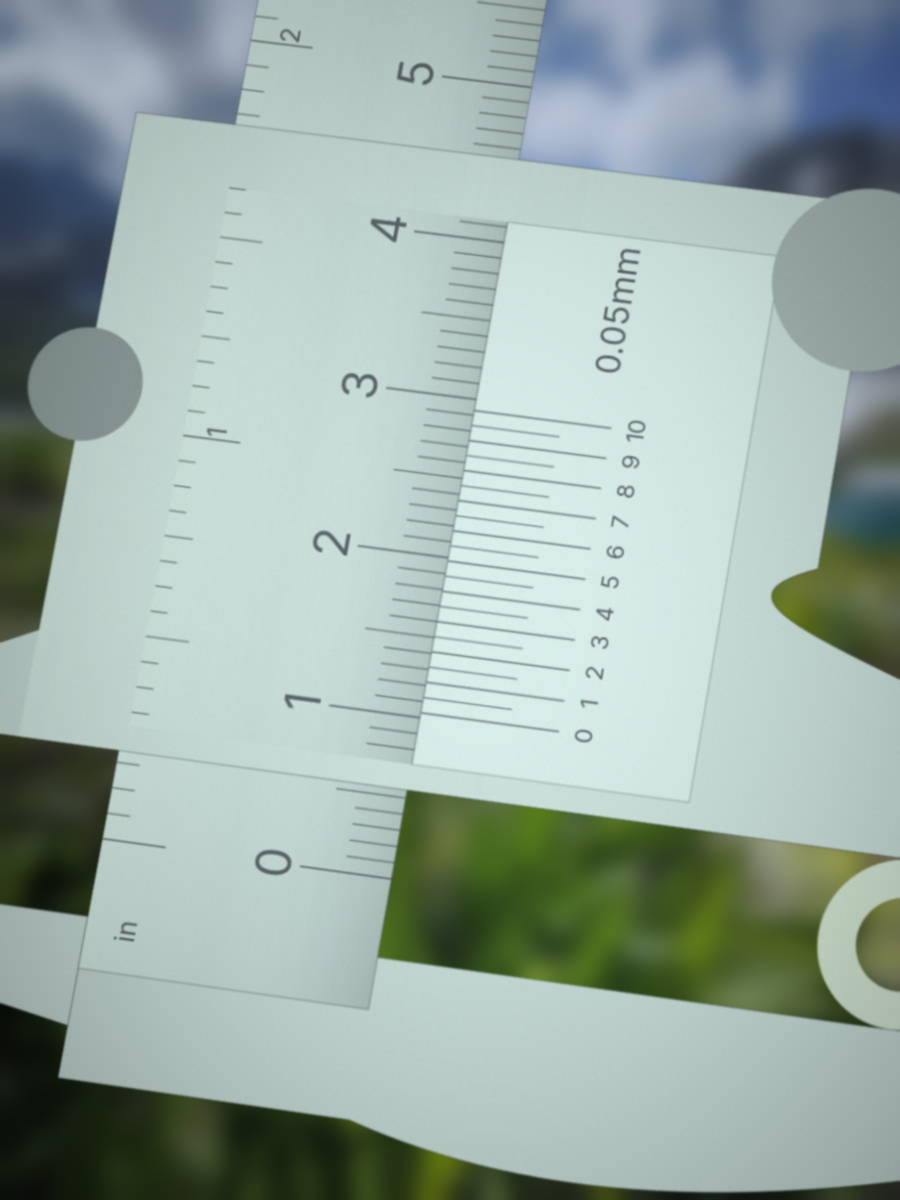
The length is 10.3; mm
